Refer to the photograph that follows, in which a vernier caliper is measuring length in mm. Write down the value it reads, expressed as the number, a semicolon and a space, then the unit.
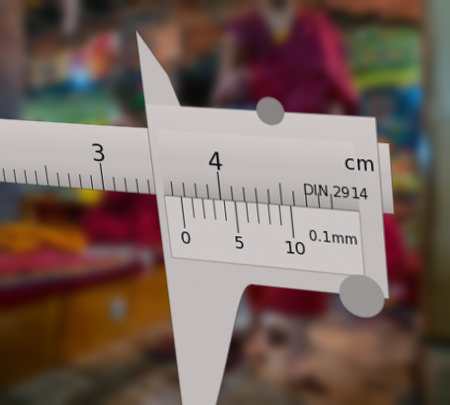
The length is 36.7; mm
